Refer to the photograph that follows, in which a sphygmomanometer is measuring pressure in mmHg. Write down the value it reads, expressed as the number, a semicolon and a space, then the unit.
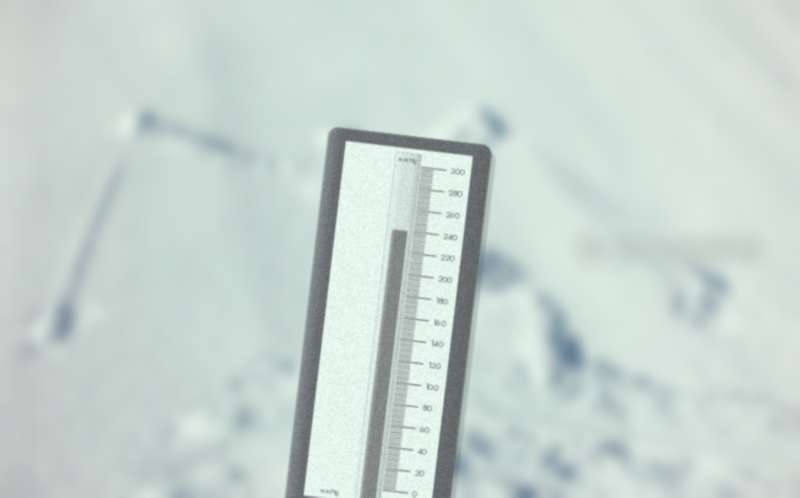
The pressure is 240; mmHg
